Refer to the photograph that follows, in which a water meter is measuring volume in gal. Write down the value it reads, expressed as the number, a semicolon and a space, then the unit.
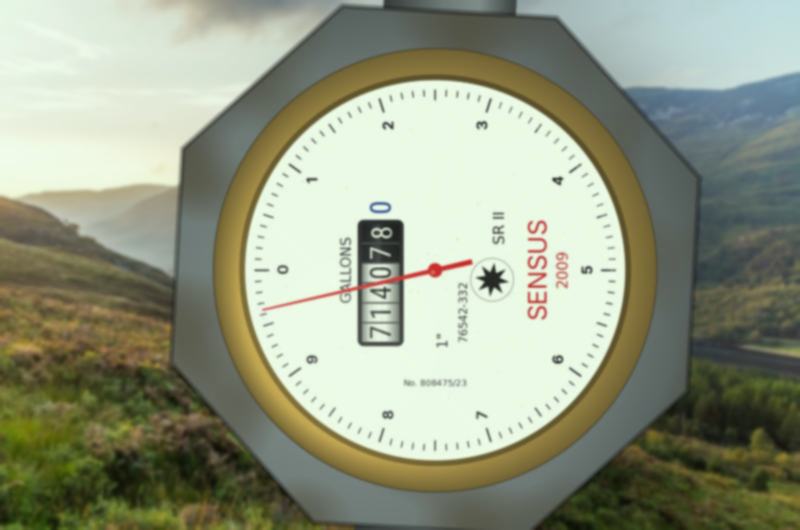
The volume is 7140779.6; gal
